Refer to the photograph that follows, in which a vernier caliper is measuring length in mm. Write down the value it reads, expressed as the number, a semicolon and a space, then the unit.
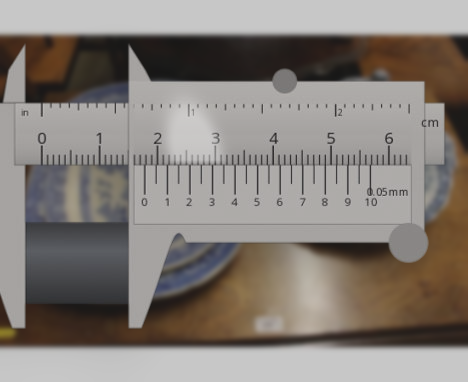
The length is 17.8; mm
